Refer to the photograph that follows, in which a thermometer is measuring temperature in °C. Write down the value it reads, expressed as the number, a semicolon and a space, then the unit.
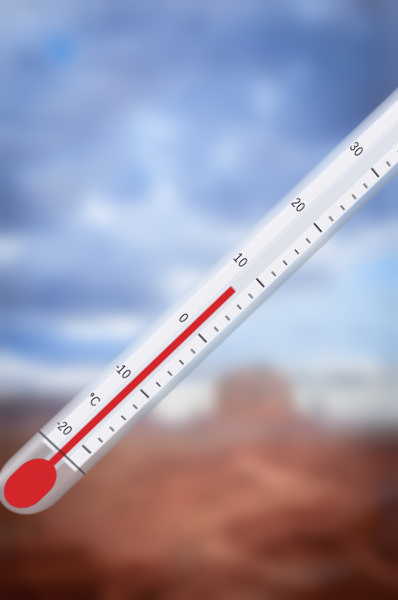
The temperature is 7; °C
